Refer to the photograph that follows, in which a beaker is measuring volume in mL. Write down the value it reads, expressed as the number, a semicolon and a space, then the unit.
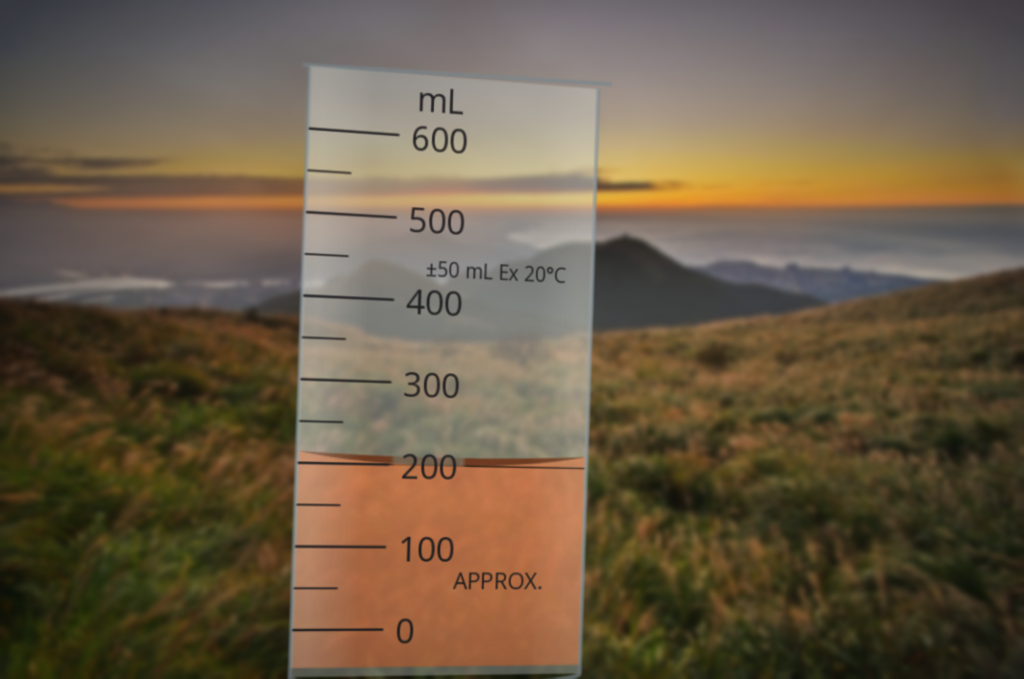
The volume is 200; mL
